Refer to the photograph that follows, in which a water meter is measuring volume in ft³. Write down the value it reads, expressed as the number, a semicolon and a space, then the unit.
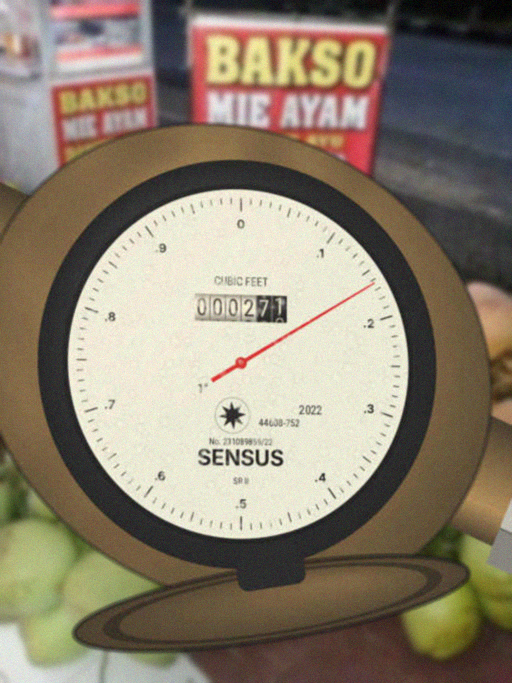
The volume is 271.16; ft³
